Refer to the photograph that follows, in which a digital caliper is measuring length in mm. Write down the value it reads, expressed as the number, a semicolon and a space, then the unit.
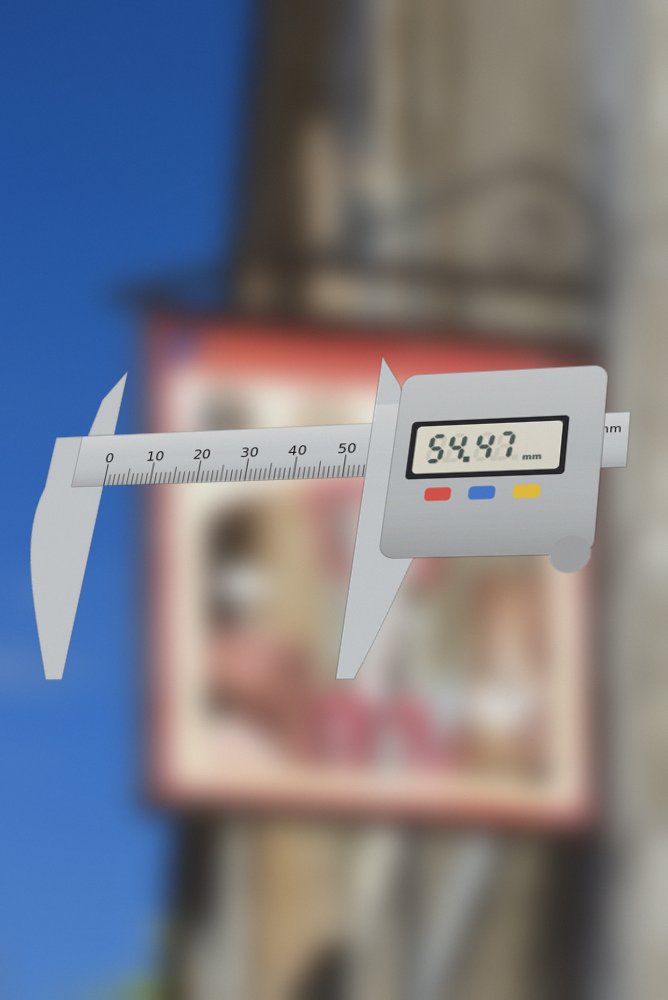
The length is 54.47; mm
